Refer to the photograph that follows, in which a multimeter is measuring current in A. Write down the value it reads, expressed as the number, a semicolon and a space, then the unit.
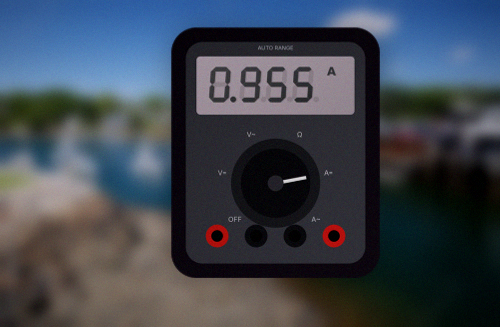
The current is 0.955; A
